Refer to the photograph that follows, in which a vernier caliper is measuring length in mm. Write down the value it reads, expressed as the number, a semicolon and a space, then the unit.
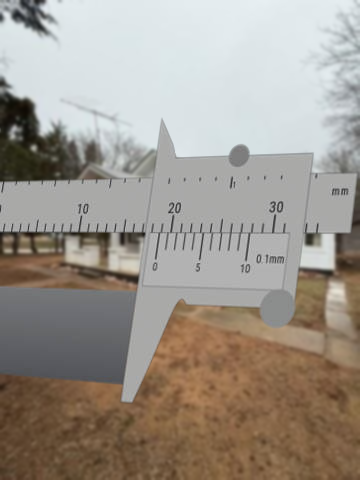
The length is 18.8; mm
